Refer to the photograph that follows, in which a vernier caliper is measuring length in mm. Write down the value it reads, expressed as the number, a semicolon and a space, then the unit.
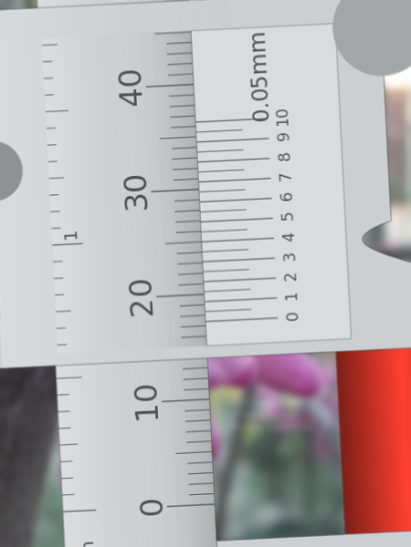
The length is 17.4; mm
